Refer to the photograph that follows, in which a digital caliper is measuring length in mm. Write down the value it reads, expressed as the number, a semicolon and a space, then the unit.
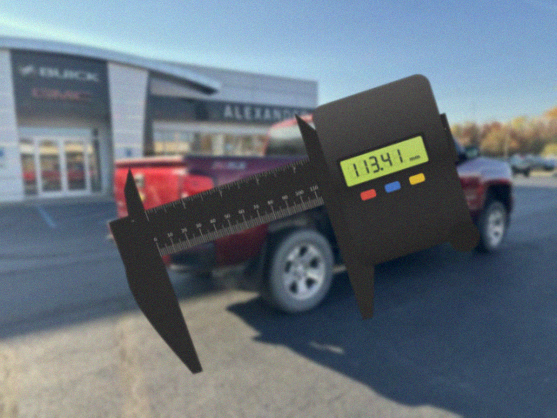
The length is 113.41; mm
